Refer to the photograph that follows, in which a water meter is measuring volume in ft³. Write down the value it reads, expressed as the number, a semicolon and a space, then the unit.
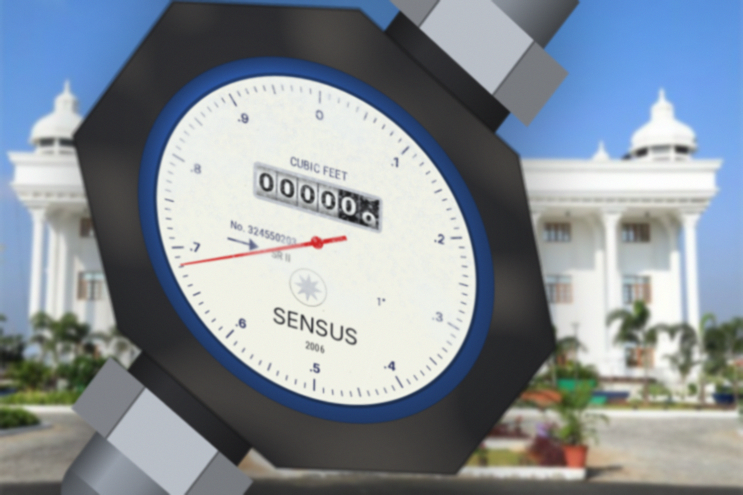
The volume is 8.68; ft³
